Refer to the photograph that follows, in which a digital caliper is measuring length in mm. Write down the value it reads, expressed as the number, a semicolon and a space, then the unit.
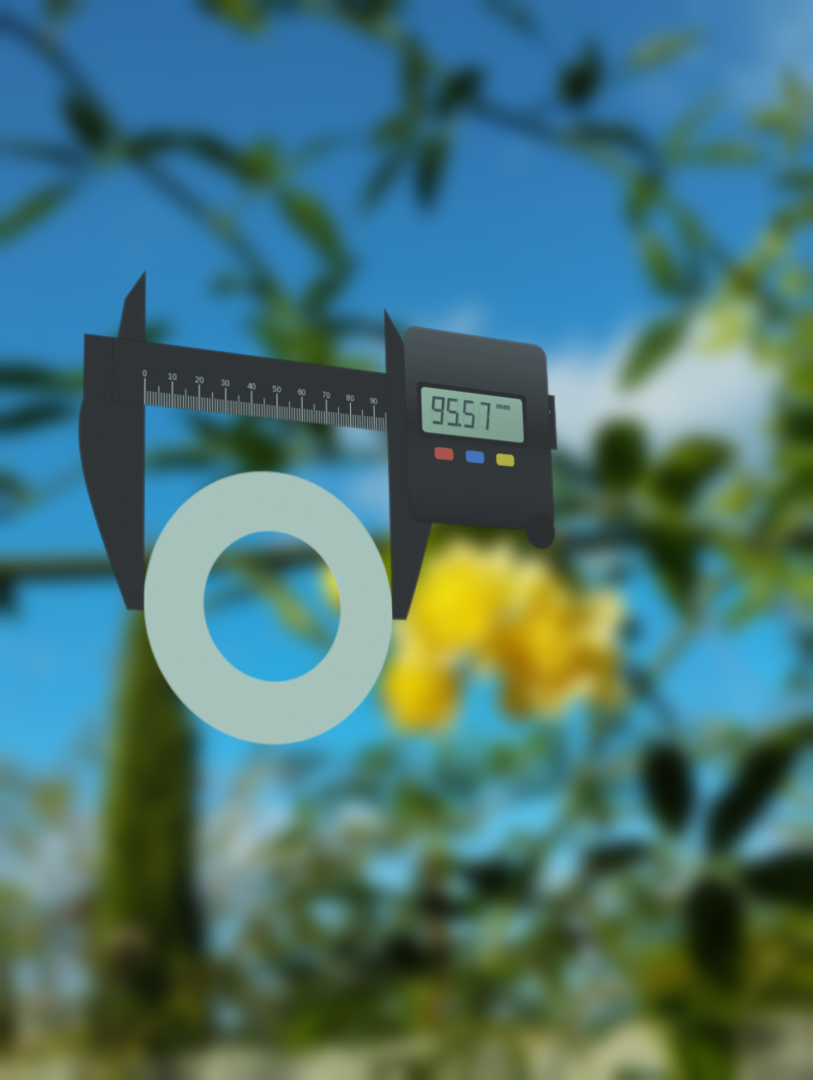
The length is 95.57; mm
